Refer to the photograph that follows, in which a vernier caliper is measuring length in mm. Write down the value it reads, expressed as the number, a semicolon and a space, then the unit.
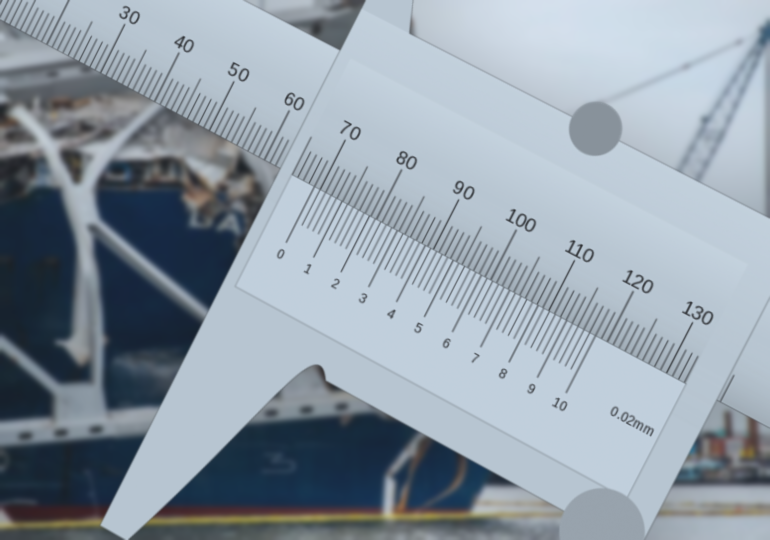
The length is 69.0; mm
